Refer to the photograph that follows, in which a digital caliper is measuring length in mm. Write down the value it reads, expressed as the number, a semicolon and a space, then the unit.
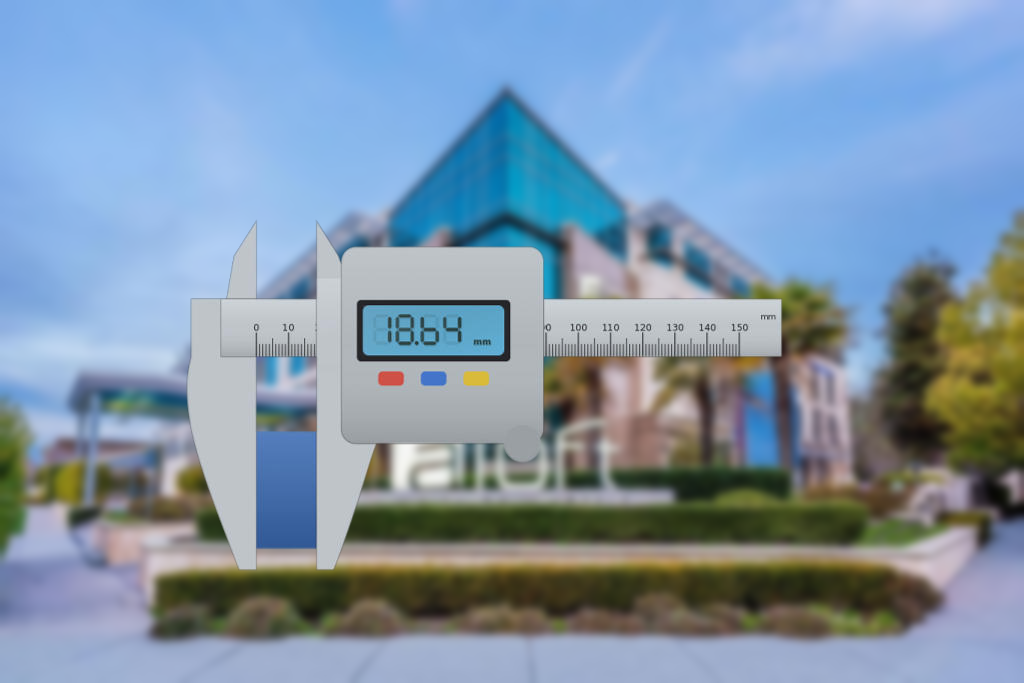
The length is 18.64; mm
